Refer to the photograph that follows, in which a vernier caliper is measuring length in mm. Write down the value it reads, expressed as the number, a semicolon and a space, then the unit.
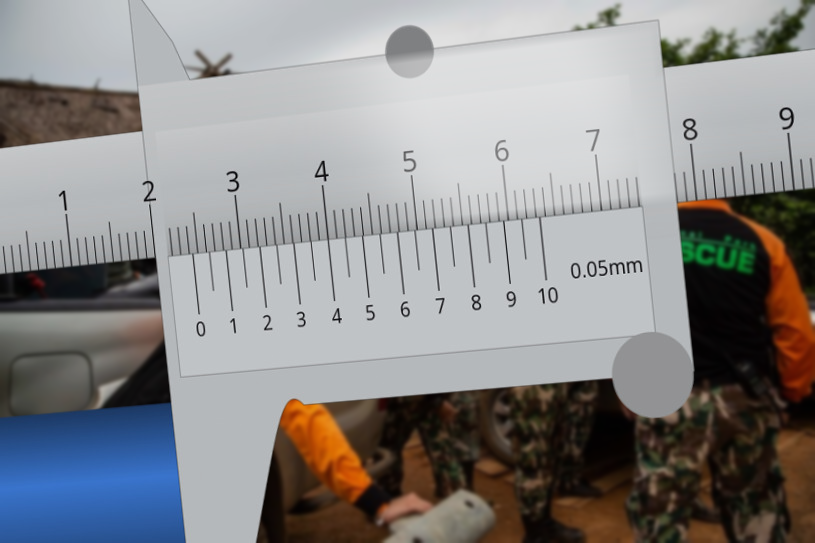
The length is 24.4; mm
